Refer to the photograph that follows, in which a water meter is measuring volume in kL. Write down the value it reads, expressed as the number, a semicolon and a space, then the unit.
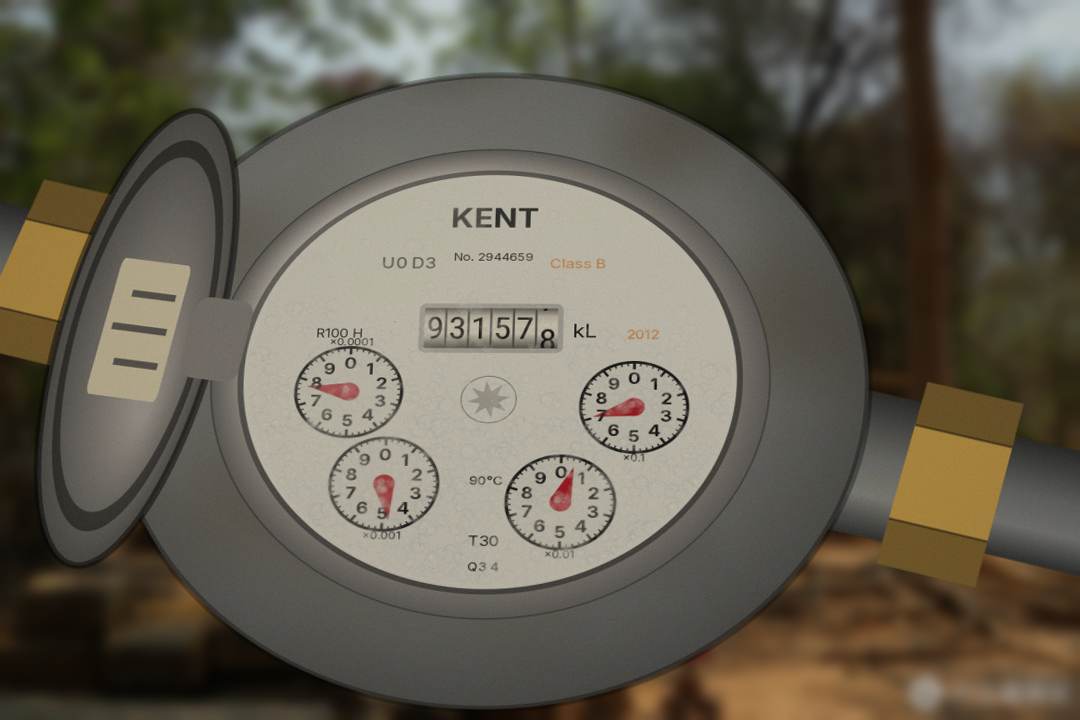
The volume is 931577.7047; kL
